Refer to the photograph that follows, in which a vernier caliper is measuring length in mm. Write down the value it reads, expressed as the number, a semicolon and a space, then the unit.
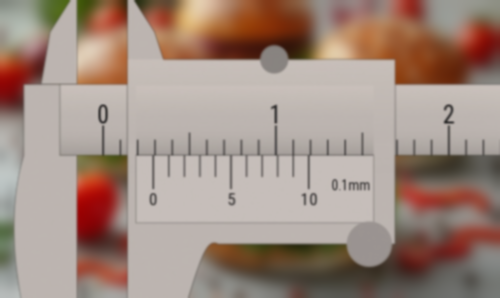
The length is 2.9; mm
